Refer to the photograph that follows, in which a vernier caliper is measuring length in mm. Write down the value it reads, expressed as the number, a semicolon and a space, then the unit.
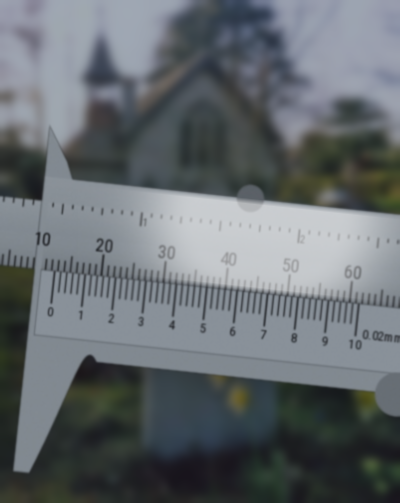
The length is 12.5; mm
